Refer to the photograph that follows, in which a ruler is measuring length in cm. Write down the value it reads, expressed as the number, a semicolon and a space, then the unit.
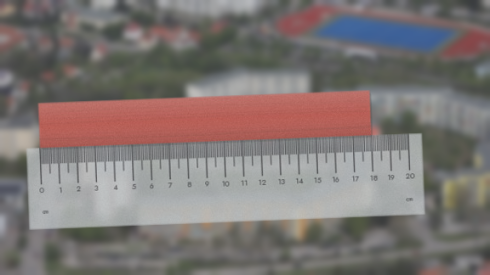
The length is 18; cm
